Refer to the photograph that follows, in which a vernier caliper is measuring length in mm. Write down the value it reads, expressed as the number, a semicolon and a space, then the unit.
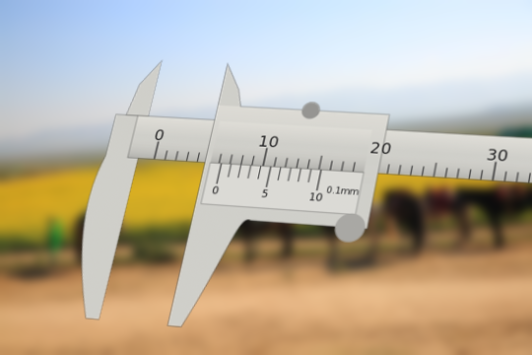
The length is 6.2; mm
